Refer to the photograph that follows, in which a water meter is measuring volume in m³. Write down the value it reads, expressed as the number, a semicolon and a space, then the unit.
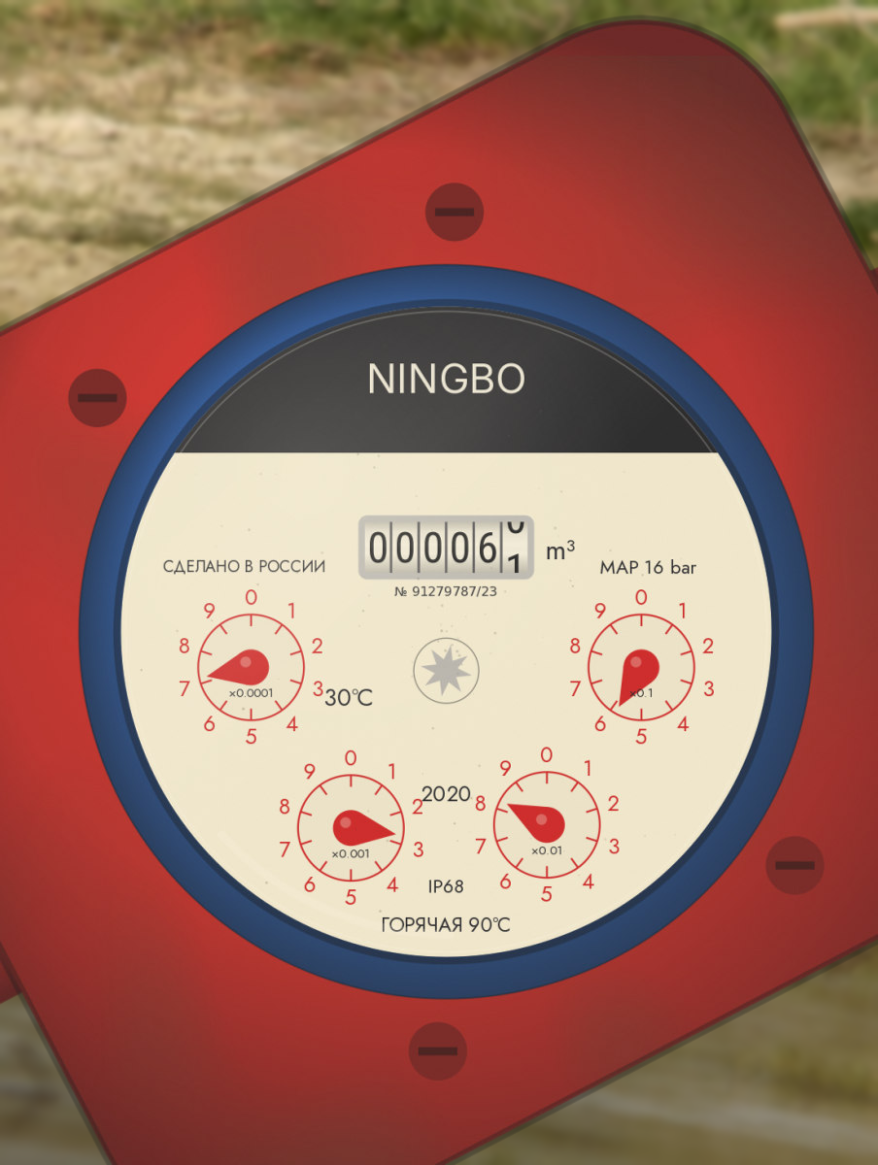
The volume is 60.5827; m³
